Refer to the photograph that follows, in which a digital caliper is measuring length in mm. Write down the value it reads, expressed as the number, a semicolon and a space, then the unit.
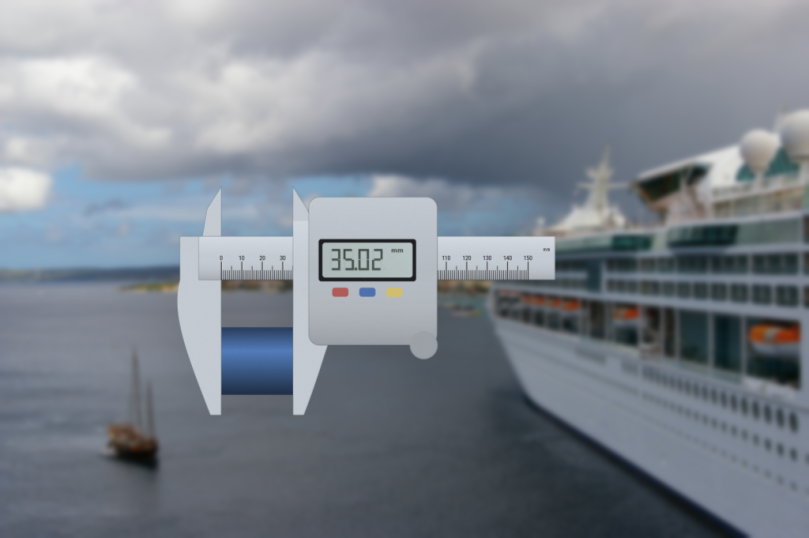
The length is 35.02; mm
